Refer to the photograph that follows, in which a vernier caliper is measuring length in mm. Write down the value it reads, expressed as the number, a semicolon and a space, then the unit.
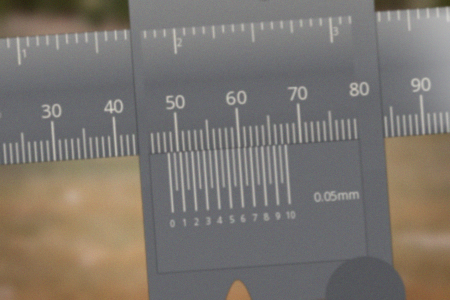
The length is 48.5; mm
